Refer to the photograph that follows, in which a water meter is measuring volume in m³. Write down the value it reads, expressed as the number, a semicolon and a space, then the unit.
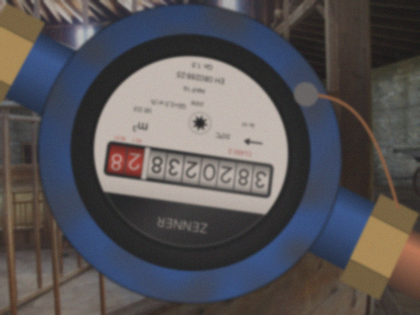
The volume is 3820238.28; m³
